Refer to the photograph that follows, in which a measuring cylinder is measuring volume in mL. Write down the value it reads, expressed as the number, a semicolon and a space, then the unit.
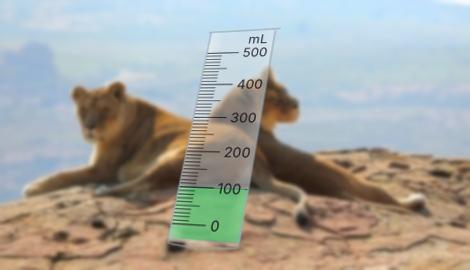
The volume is 100; mL
